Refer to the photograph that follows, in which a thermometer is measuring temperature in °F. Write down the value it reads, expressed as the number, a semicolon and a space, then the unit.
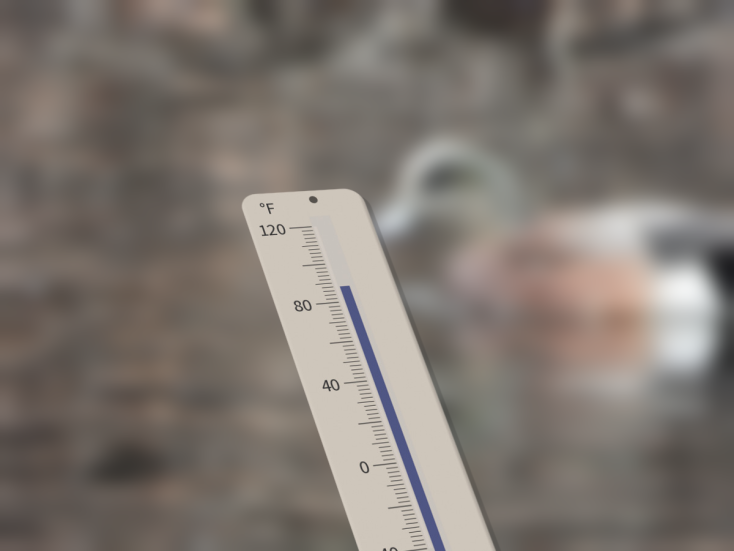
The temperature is 88; °F
